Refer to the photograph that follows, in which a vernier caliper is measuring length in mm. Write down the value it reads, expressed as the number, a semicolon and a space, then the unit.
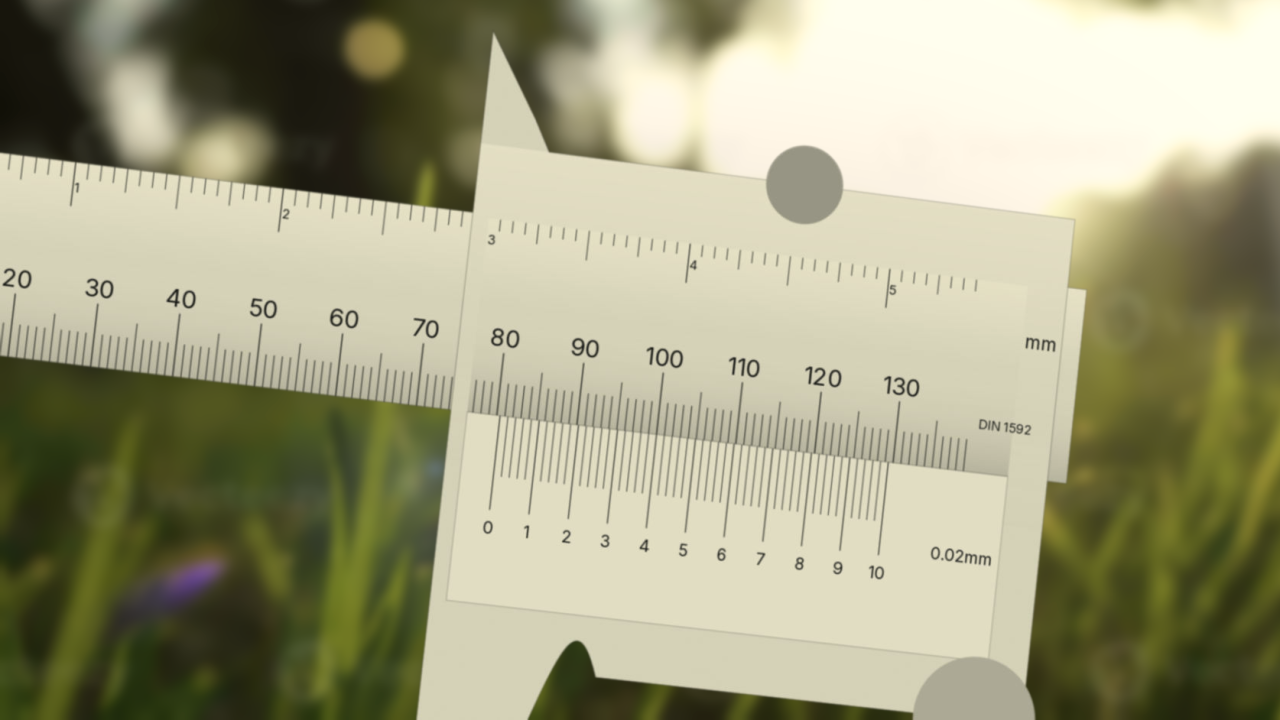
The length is 80.4; mm
